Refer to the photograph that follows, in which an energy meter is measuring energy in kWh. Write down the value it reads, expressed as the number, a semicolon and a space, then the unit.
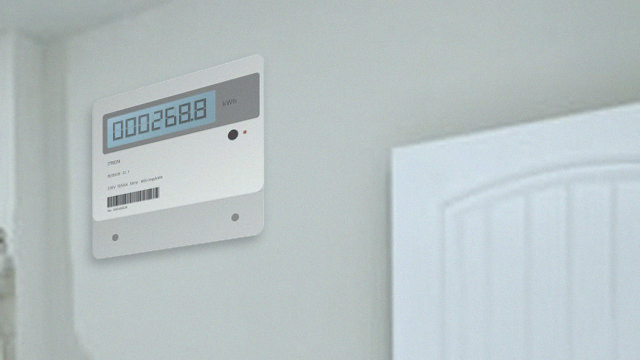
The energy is 268.8; kWh
